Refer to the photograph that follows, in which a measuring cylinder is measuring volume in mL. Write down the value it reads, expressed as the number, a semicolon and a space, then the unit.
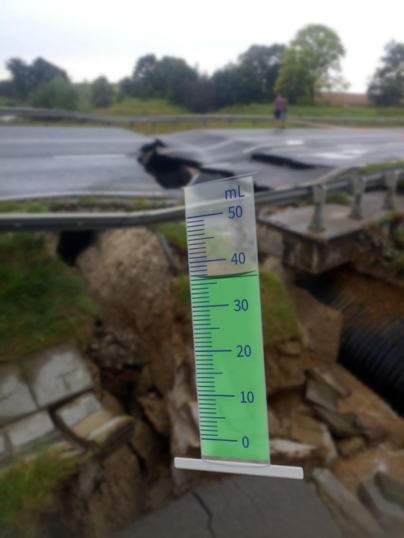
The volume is 36; mL
